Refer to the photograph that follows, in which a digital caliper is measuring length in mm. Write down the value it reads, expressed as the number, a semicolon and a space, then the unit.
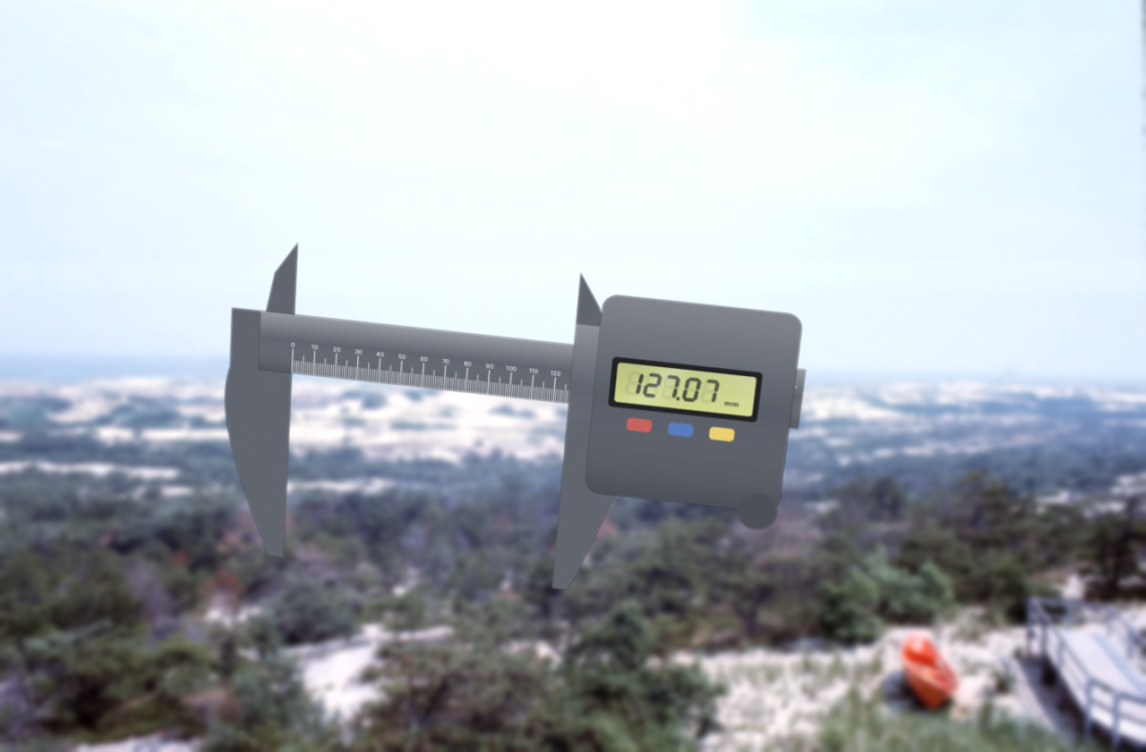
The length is 127.07; mm
